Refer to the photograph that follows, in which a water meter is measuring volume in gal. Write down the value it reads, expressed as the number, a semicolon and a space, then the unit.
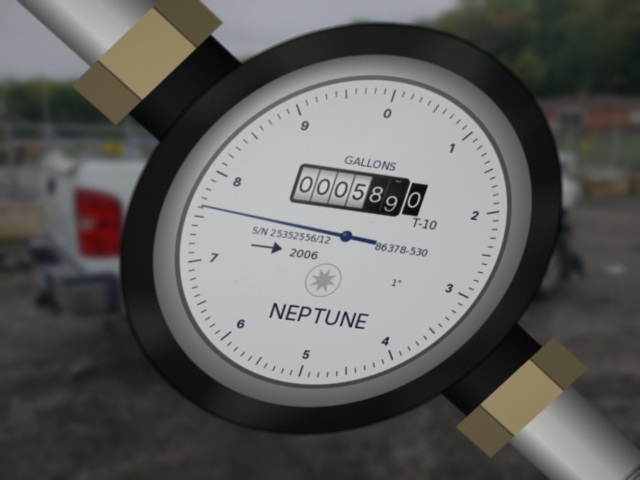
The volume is 5887.6; gal
